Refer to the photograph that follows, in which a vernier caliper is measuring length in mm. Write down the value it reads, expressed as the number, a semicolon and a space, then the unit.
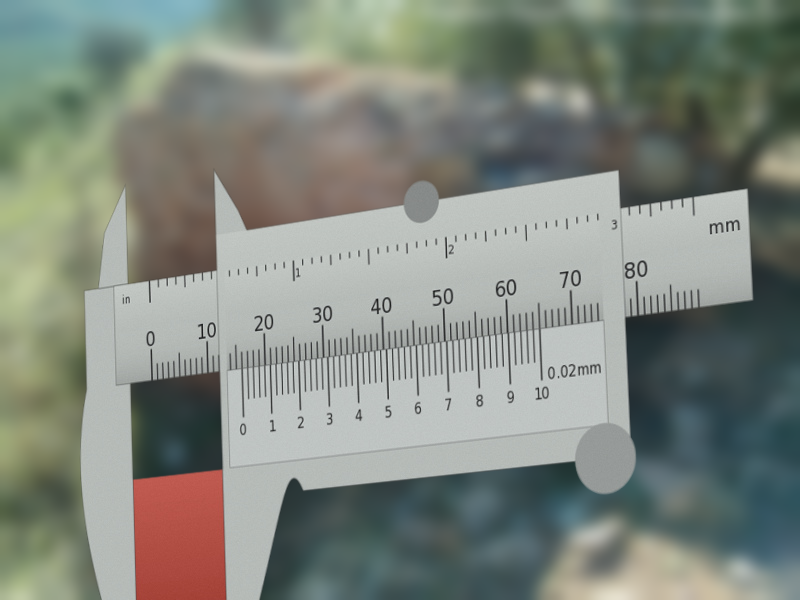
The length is 16.0; mm
